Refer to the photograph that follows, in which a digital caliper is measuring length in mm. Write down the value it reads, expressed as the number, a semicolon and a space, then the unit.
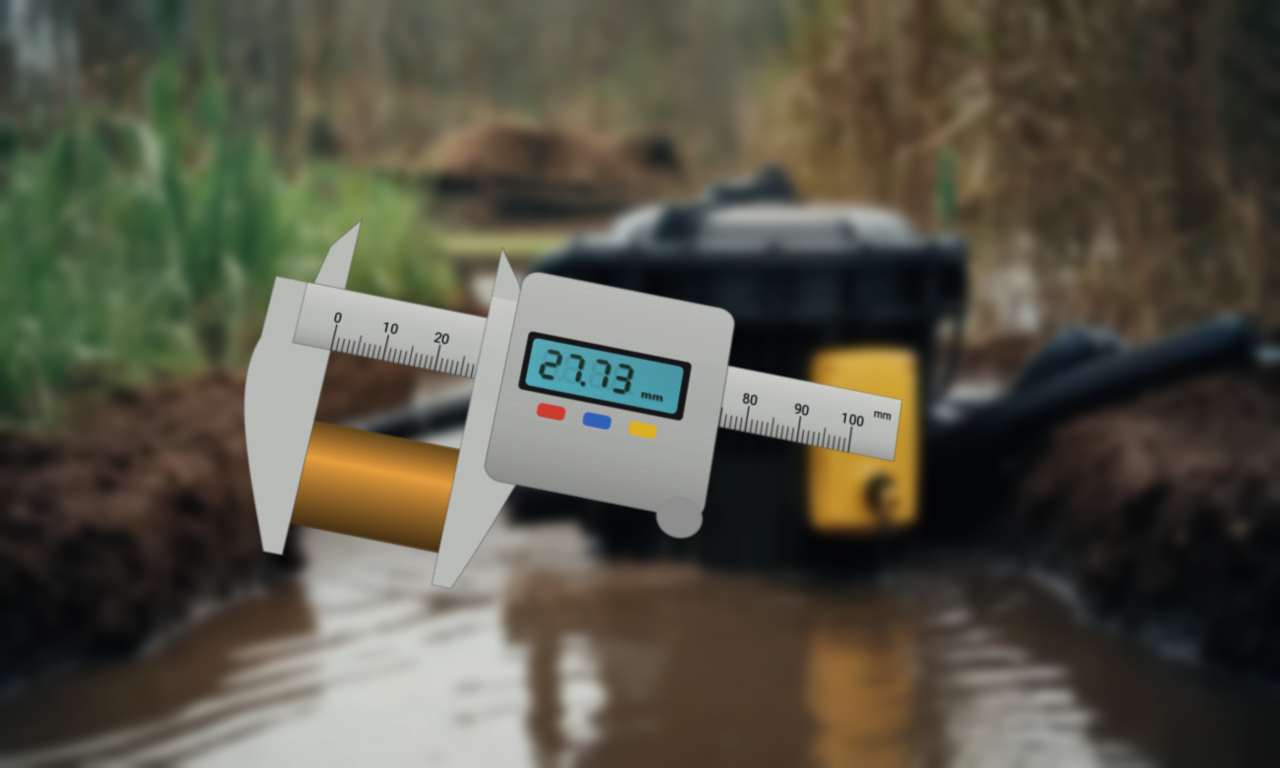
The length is 27.73; mm
